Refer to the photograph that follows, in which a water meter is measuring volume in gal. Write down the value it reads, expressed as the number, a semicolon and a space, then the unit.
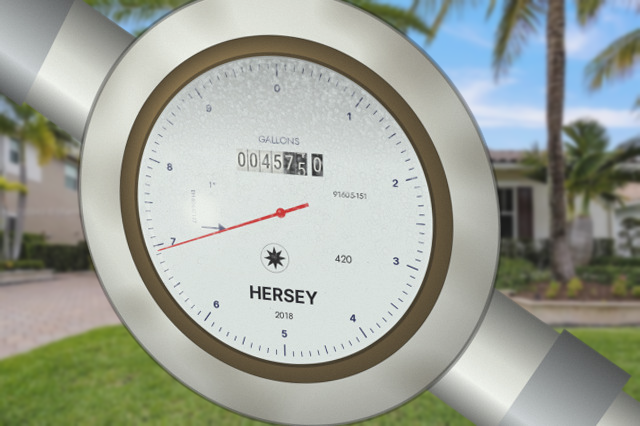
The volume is 45746.9; gal
